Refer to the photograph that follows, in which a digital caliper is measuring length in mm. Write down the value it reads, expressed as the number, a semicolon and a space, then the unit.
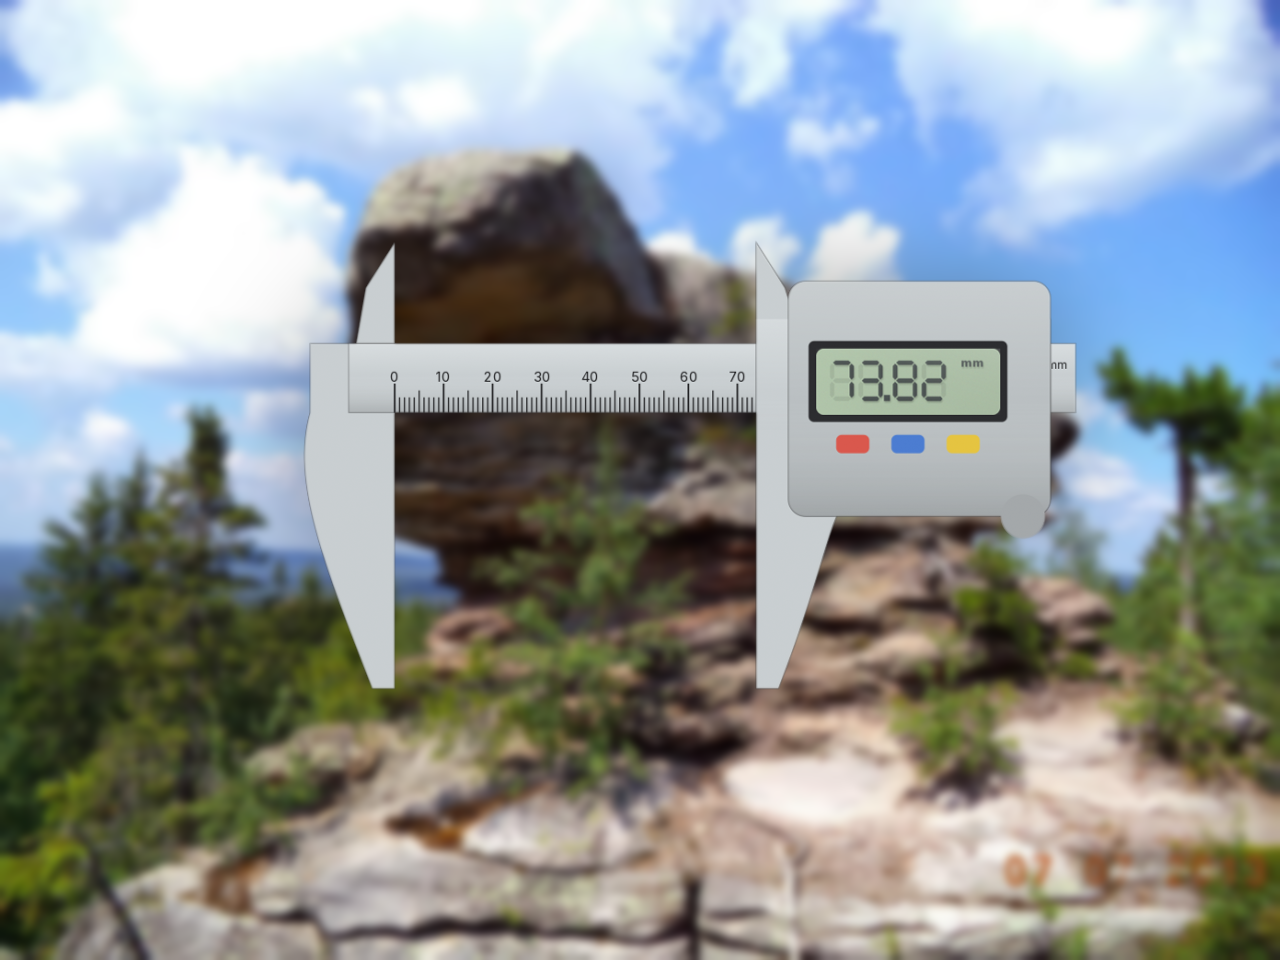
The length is 73.82; mm
